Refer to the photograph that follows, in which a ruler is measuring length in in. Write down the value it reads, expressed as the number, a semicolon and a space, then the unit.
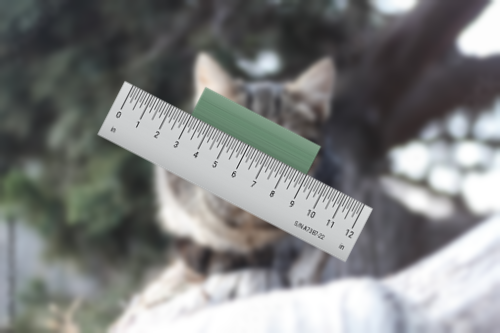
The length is 6; in
